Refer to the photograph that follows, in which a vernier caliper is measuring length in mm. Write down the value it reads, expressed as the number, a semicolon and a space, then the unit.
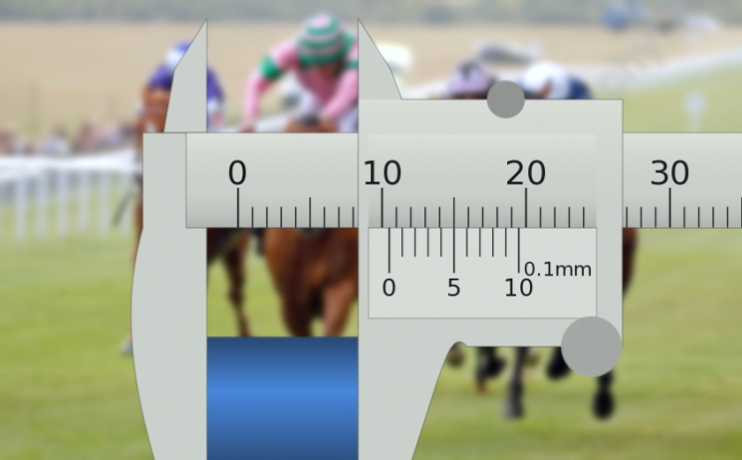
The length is 10.5; mm
